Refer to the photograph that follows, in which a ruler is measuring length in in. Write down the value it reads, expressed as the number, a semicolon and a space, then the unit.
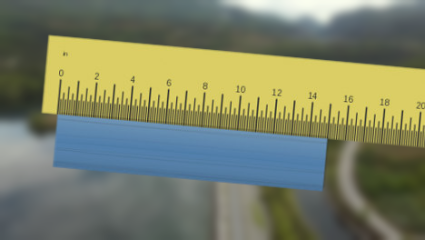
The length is 15; in
